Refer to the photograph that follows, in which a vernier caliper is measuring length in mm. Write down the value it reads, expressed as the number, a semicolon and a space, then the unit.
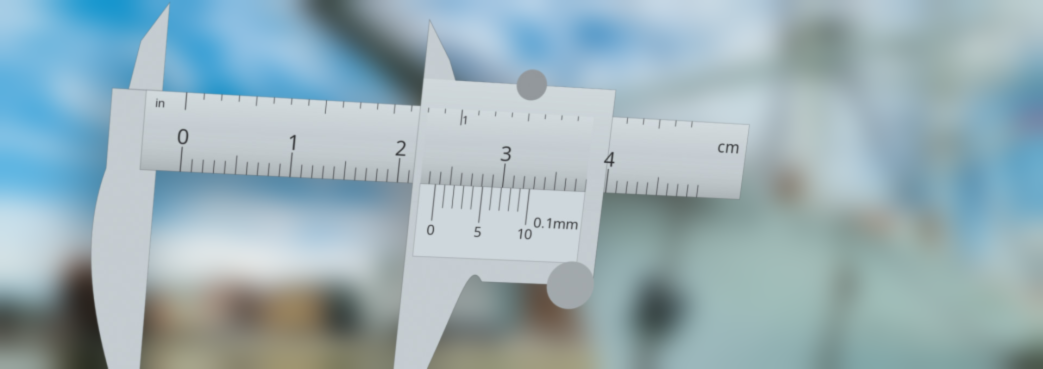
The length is 23.6; mm
